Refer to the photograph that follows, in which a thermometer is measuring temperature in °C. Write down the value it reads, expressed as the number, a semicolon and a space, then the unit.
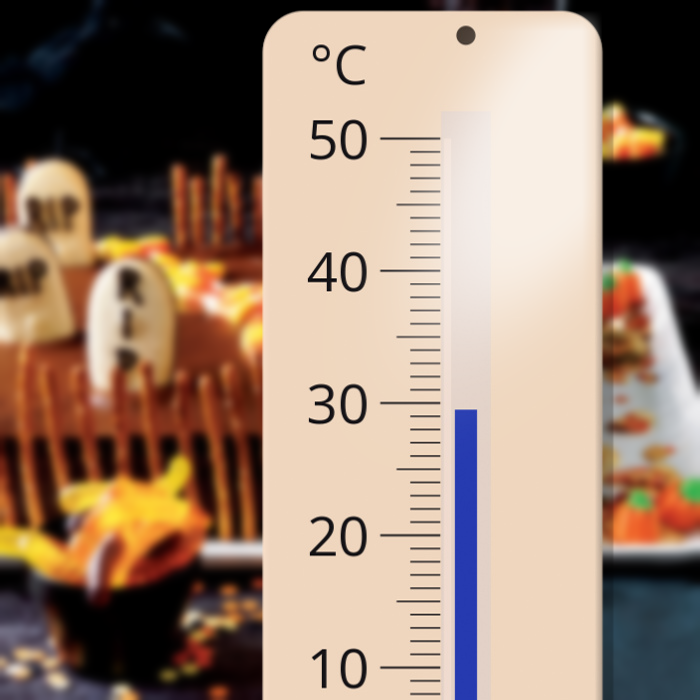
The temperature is 29.5; °C
